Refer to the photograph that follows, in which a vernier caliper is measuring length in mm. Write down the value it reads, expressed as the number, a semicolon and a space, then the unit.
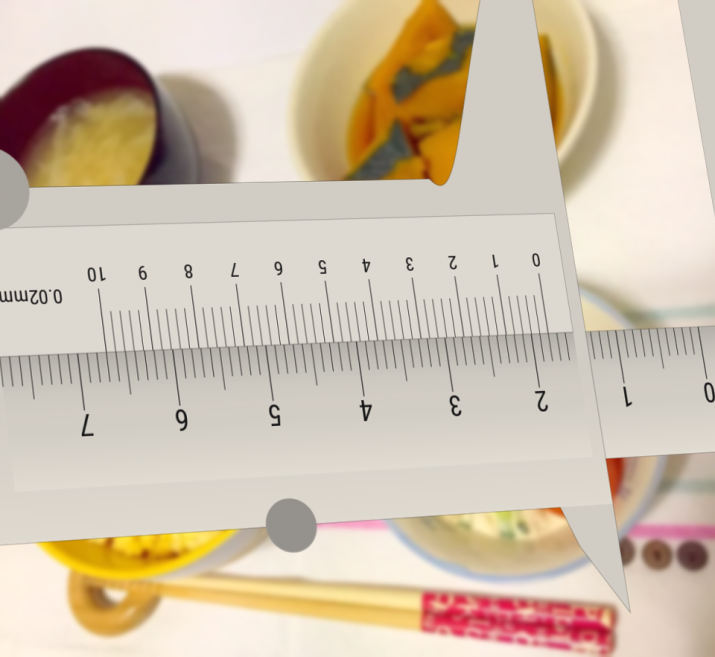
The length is 18.0; mm
